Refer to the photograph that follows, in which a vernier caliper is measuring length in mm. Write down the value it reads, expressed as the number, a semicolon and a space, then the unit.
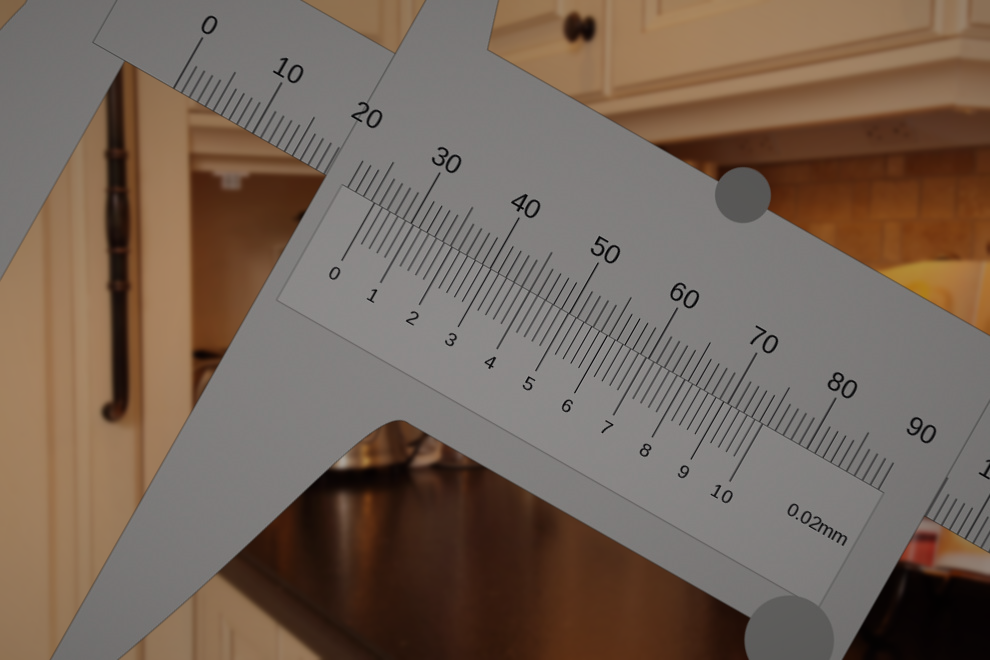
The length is 25.4; mm
